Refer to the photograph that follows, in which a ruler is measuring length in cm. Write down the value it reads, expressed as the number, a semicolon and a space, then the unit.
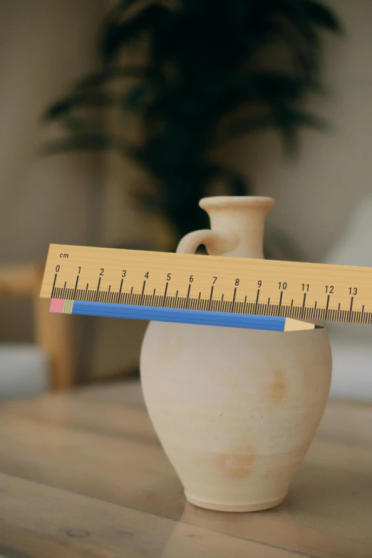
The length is 12; cm
